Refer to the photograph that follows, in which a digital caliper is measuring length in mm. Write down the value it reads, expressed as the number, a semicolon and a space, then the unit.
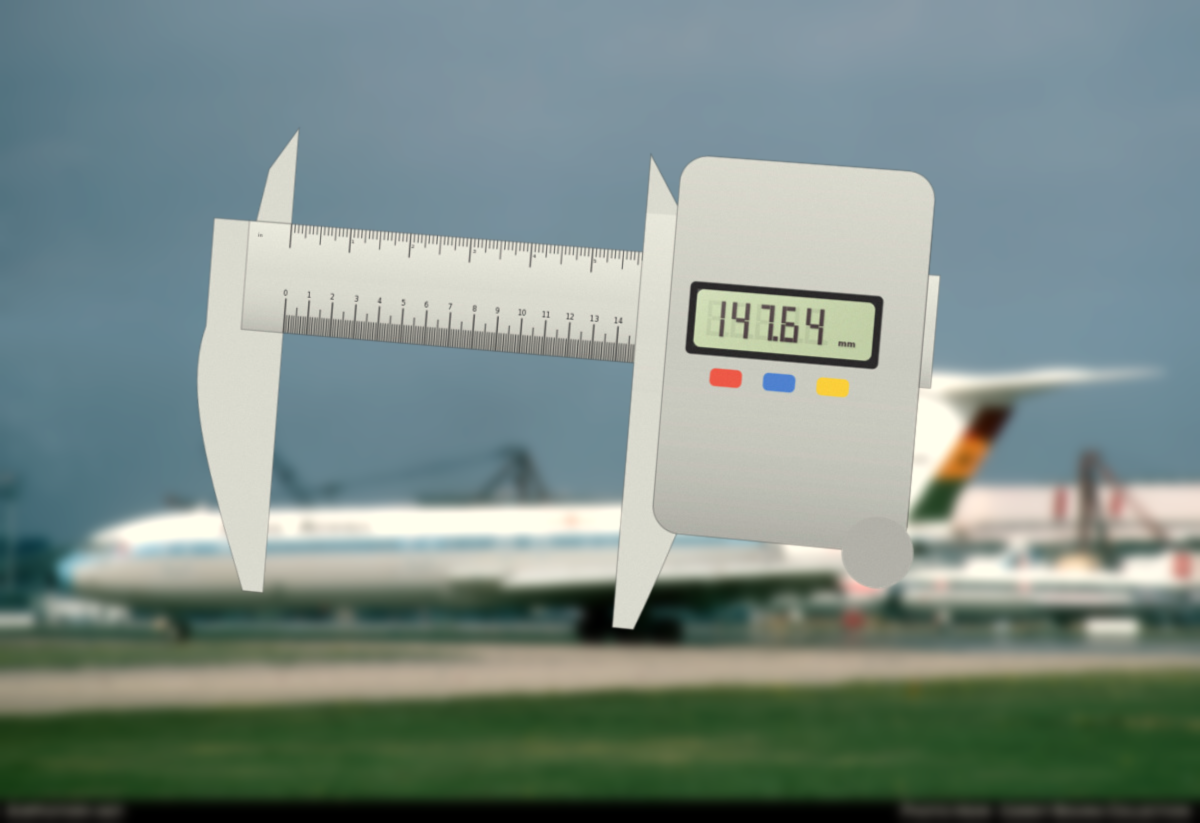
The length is 147.64; mm
